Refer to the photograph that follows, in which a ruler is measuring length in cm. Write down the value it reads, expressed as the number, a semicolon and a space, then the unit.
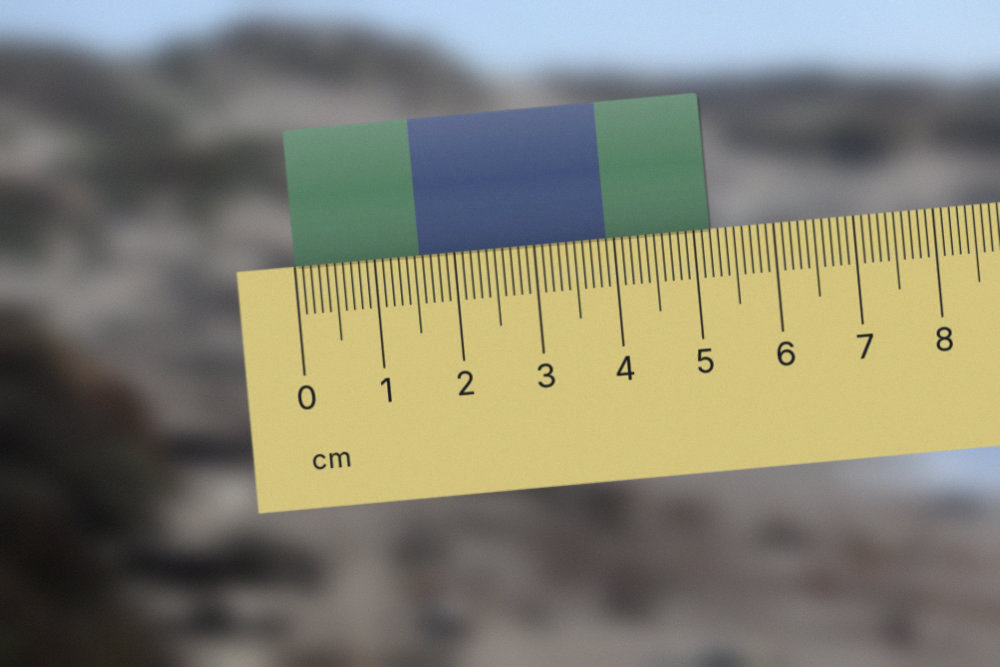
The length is 5.2; cm
